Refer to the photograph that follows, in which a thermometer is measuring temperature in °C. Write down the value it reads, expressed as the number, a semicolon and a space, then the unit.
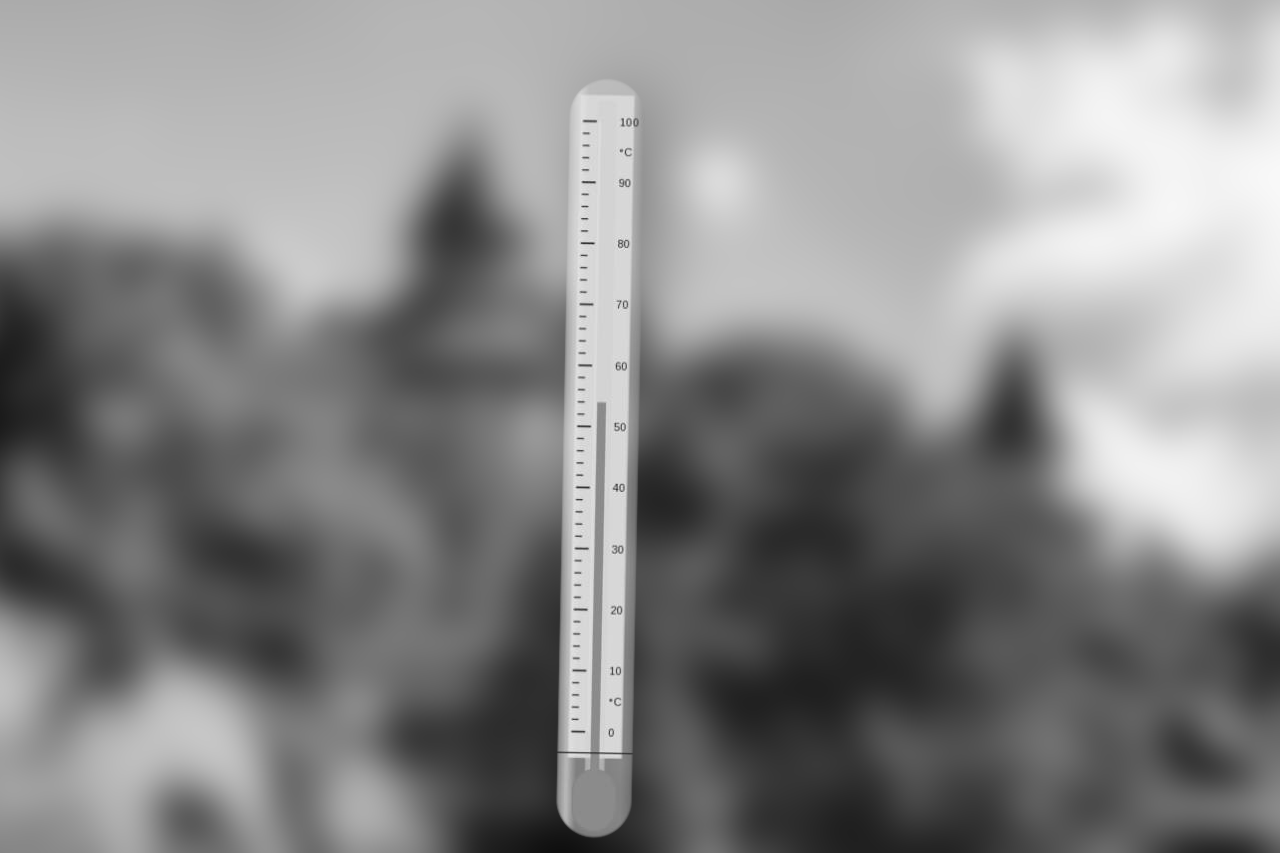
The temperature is 54; °C
